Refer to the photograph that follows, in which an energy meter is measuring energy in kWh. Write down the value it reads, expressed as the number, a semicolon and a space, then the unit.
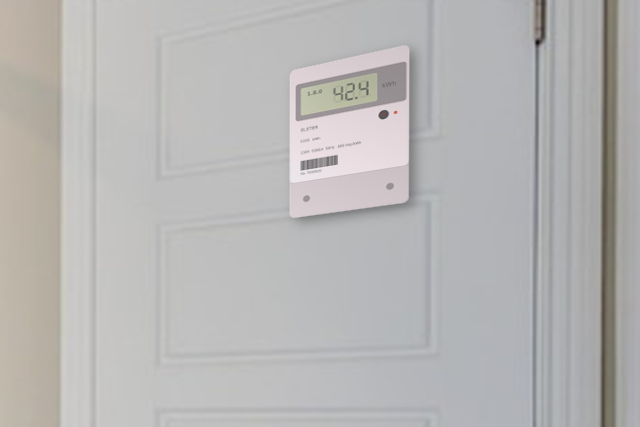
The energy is 42.4; kWh
